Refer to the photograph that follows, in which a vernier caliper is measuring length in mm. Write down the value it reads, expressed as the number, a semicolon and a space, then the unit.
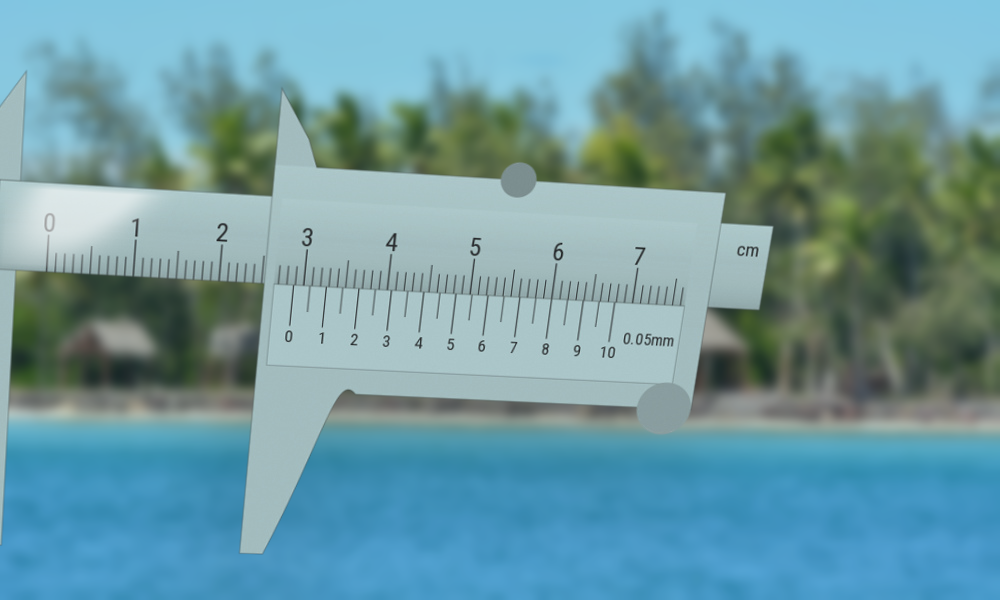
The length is 28.8; mm
